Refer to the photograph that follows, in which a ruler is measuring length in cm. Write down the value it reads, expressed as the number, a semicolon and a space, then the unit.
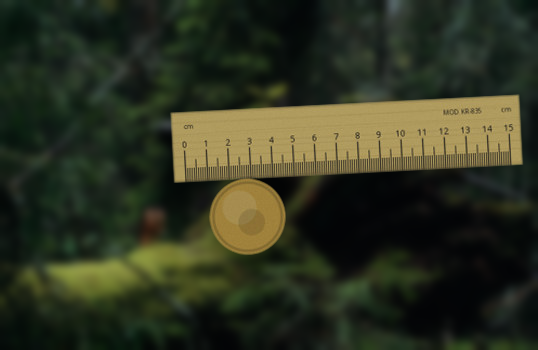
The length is 3.5; cm
